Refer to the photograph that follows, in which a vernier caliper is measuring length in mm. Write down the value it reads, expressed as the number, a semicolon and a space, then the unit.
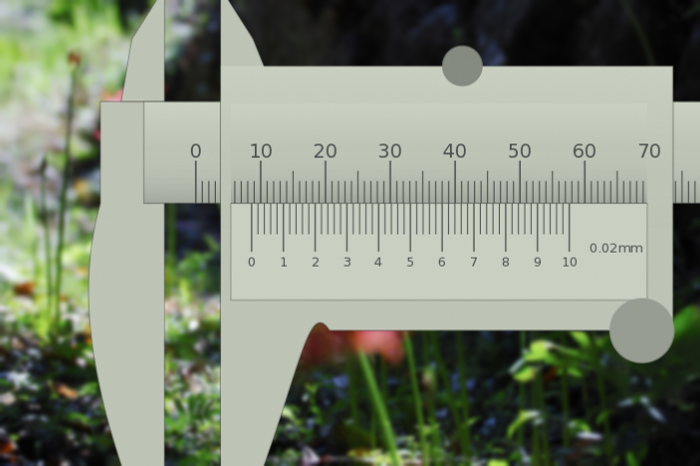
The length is 8.6; mm
